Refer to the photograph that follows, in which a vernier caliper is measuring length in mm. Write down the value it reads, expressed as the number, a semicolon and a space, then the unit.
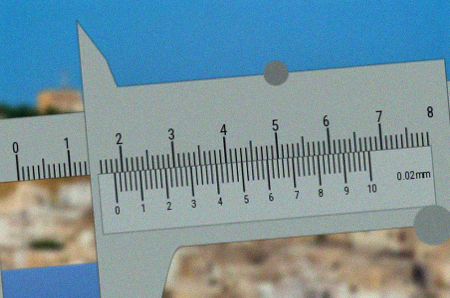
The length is 18.5; mm
